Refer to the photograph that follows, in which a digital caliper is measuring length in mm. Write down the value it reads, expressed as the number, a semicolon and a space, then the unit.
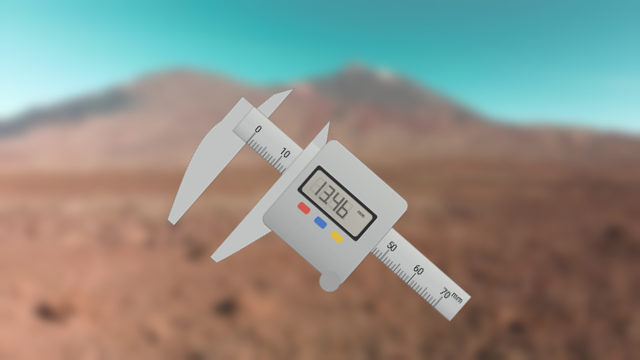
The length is 13.46; mm
